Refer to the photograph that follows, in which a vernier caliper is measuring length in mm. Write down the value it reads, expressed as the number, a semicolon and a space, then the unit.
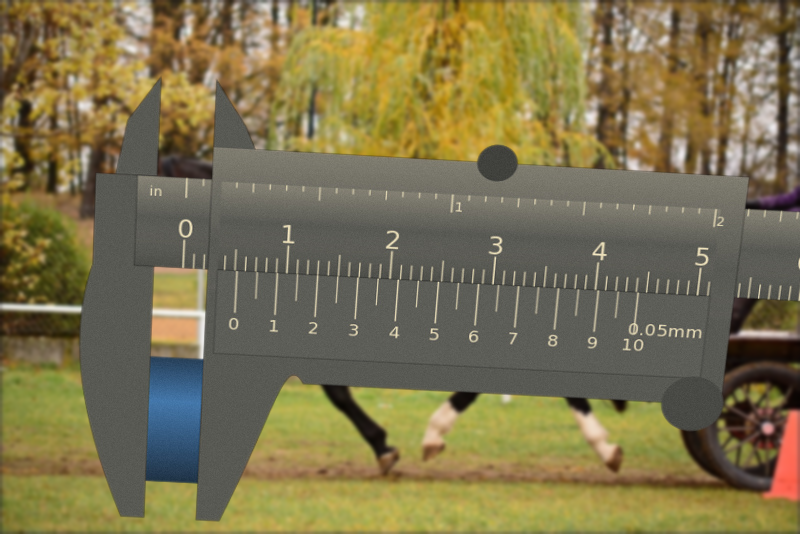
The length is 5.2; mm
